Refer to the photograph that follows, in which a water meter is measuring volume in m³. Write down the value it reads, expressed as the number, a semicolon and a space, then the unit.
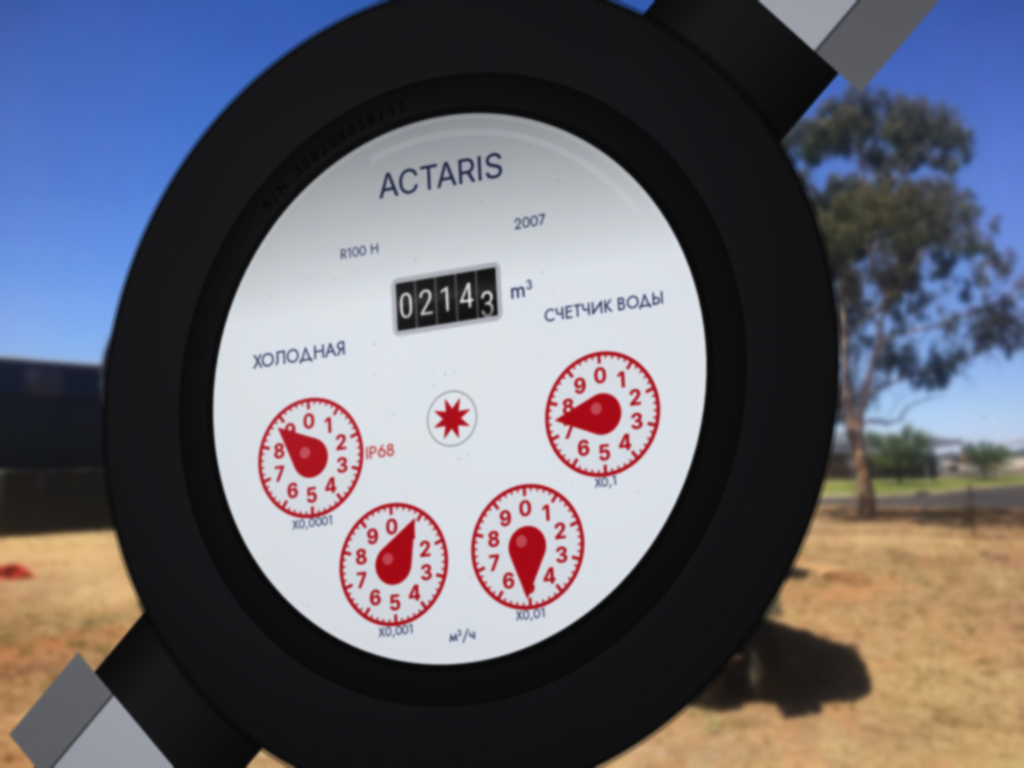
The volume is 2142.7508; m³
